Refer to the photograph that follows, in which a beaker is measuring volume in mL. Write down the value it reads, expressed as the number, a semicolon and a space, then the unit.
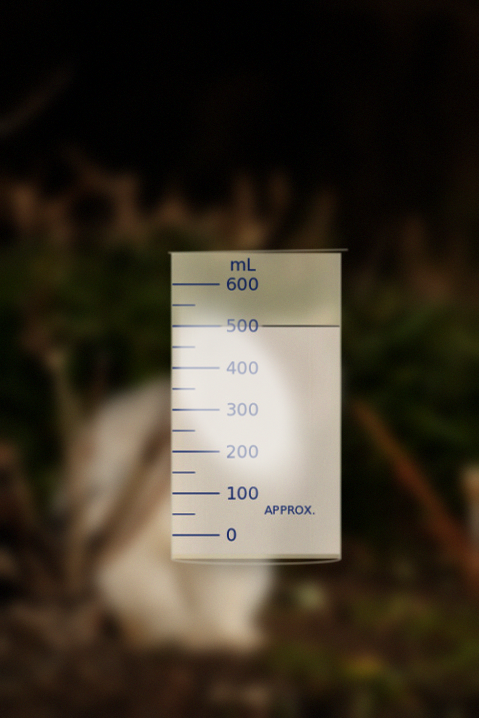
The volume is 500; mL
